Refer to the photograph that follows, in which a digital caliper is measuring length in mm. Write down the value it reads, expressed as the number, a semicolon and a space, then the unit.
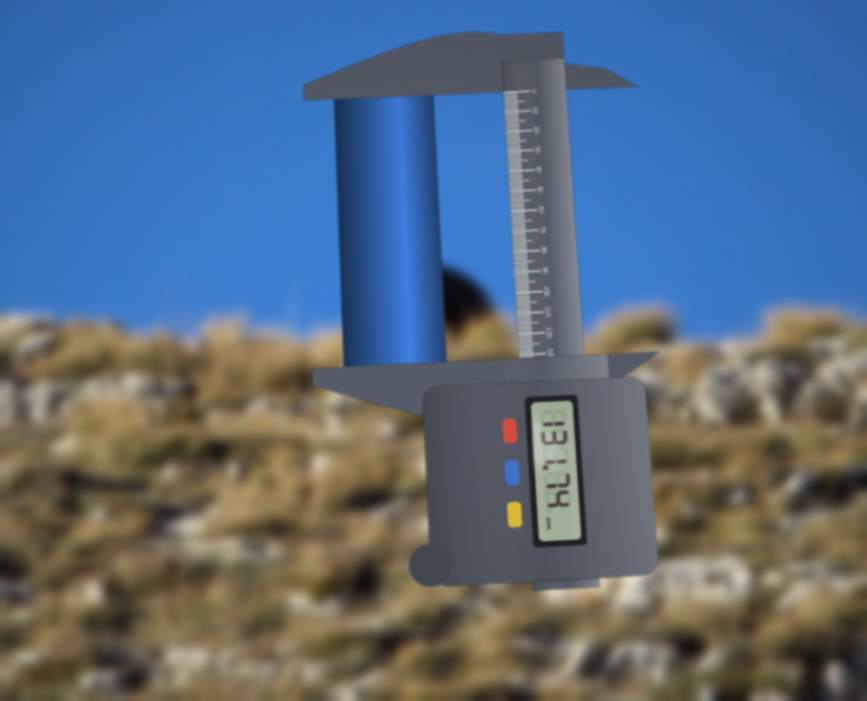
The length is 131.74; mm
